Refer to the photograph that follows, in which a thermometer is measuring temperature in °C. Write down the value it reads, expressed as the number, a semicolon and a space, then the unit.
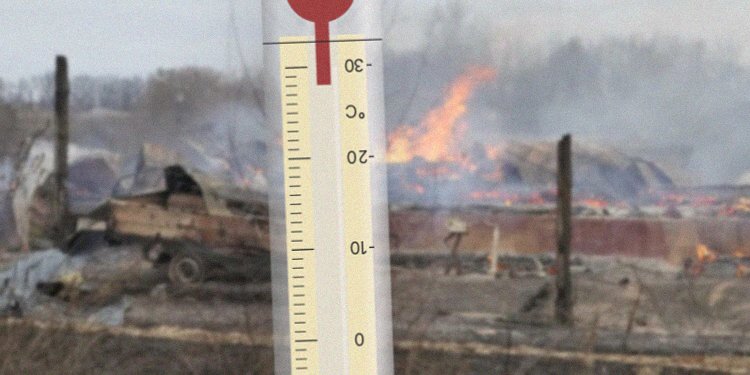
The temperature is -28; °C
